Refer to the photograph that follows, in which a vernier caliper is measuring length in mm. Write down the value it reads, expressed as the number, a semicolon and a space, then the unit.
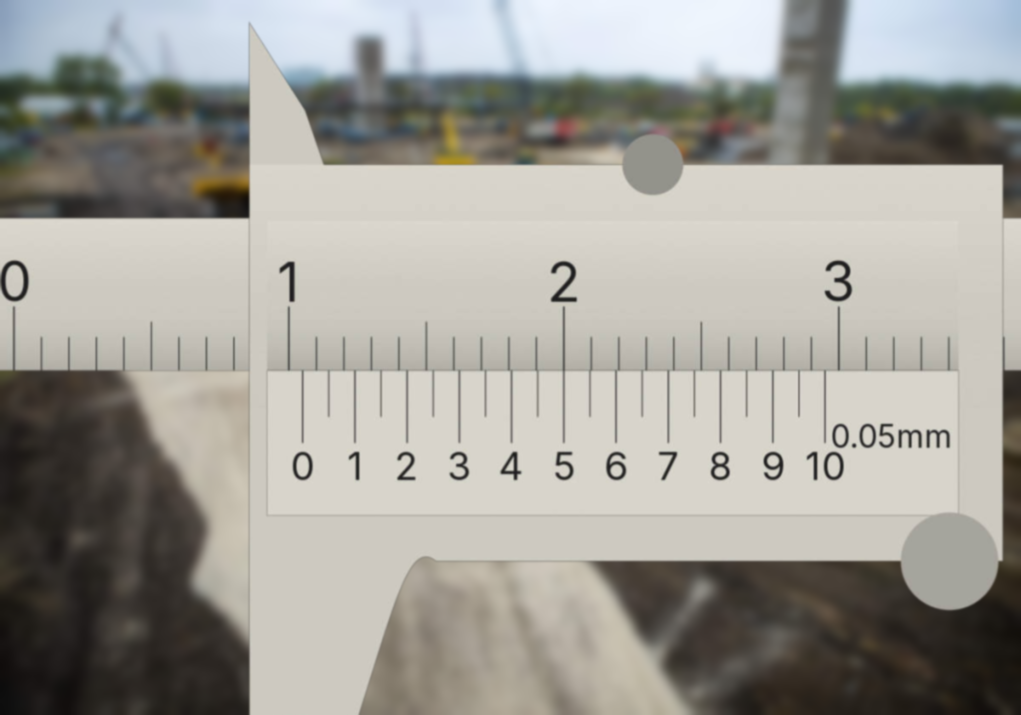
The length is 10.50; mm
